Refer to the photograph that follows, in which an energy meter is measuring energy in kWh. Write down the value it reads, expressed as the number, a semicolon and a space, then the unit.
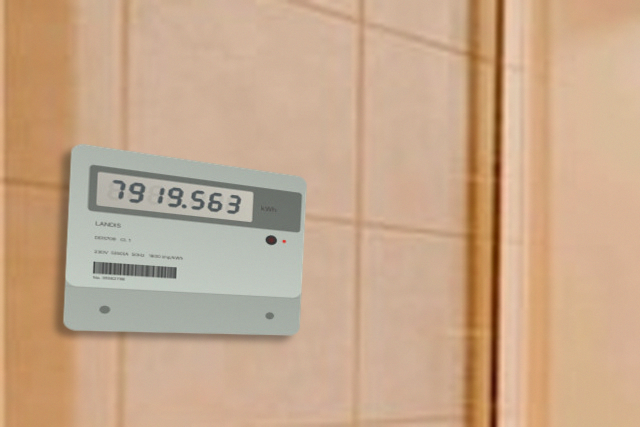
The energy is 7919.563; kWh
